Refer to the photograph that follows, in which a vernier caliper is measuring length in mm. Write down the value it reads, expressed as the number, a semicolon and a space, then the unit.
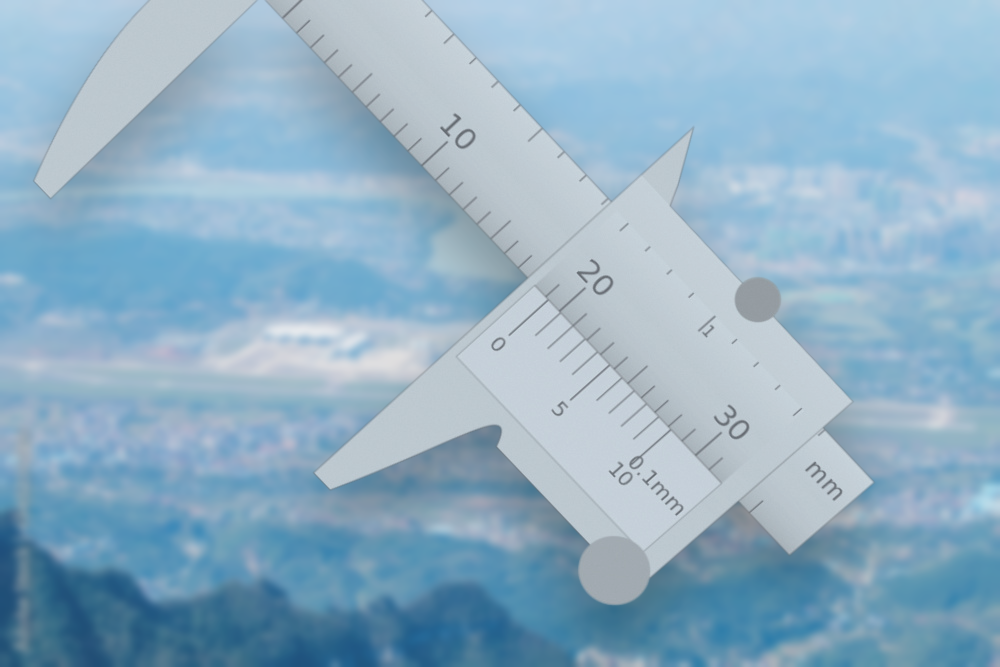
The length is 19.2; mm
